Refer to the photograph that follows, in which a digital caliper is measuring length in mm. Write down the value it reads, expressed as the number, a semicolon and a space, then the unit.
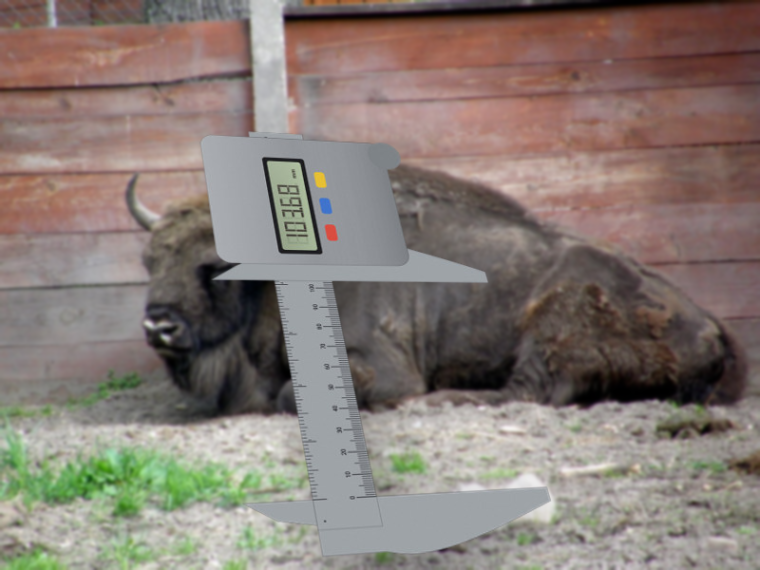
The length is 103.68; mm
